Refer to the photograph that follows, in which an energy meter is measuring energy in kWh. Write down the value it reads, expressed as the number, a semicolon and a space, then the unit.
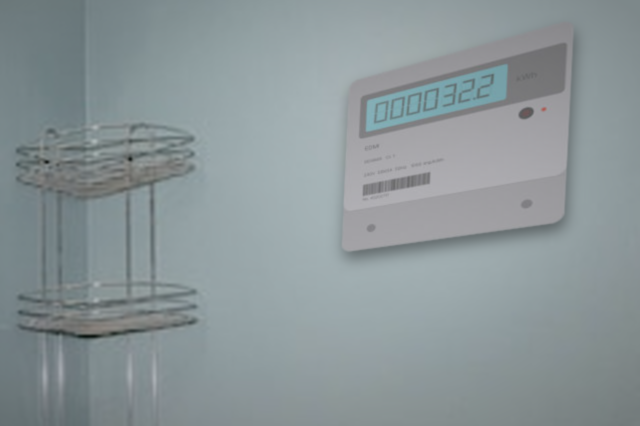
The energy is 32.2; kWh
